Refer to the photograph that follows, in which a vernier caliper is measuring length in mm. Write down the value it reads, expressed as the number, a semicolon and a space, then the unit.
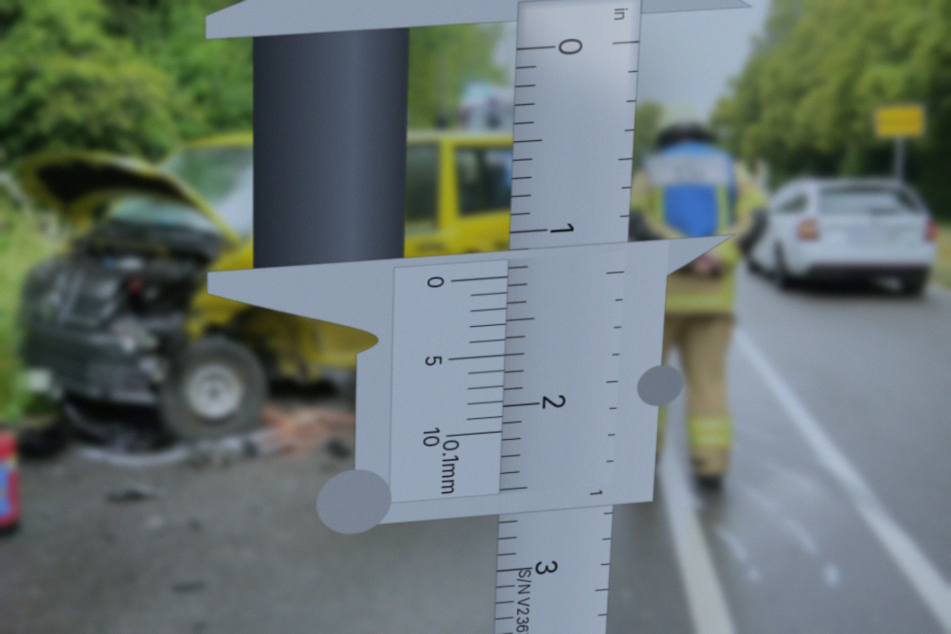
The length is 12.5; mm
